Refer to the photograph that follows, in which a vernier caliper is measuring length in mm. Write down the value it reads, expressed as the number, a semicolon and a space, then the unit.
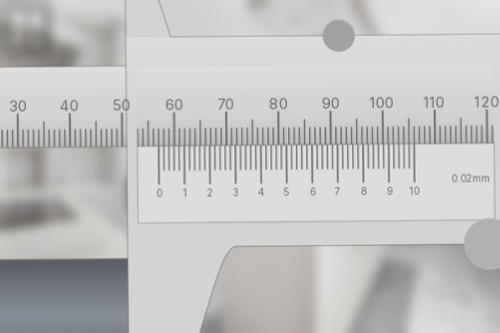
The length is 57.0; mm
